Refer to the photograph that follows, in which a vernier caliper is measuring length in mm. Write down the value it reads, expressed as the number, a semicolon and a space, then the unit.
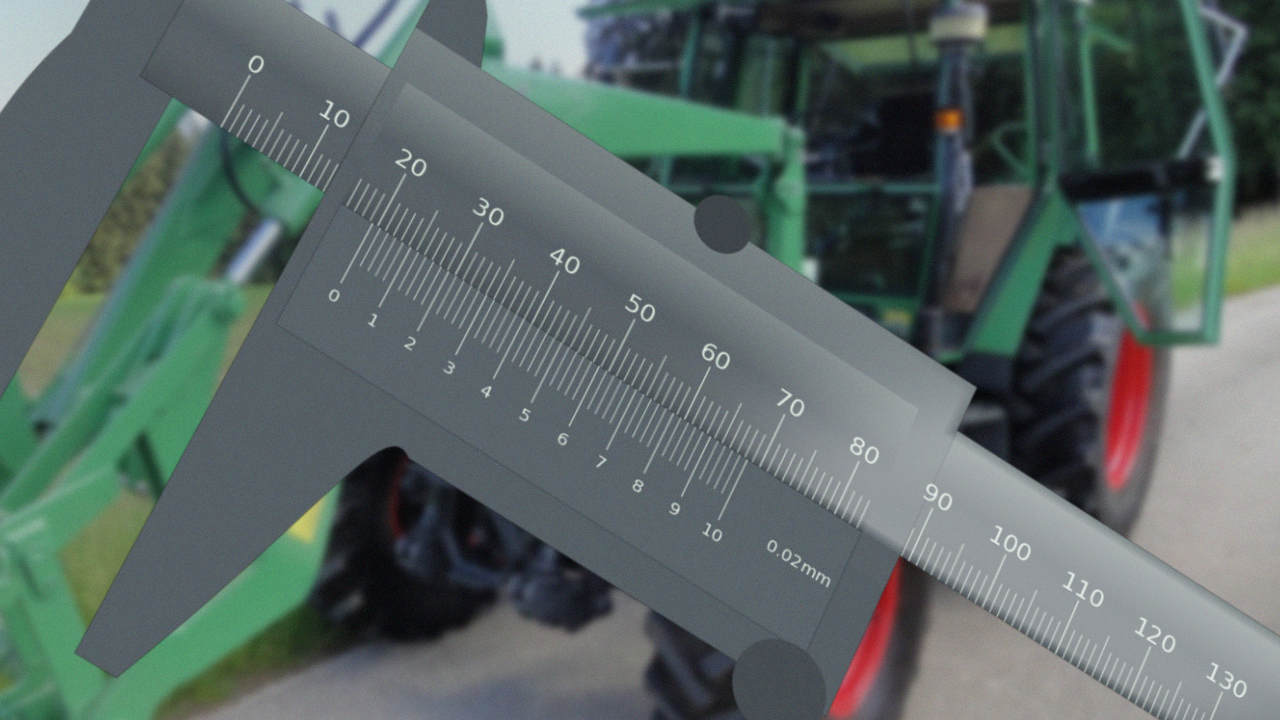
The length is 19.4; mm
